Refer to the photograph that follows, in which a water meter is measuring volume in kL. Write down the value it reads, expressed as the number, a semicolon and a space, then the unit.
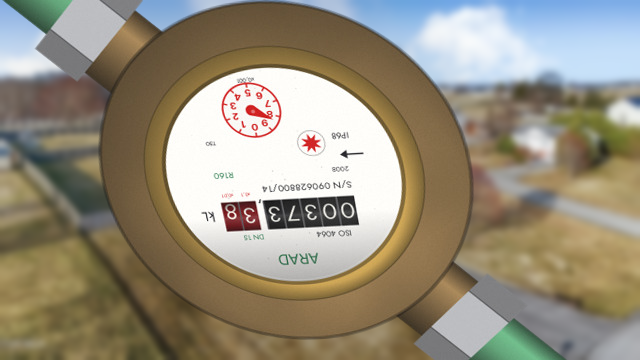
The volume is 373.378; kL
